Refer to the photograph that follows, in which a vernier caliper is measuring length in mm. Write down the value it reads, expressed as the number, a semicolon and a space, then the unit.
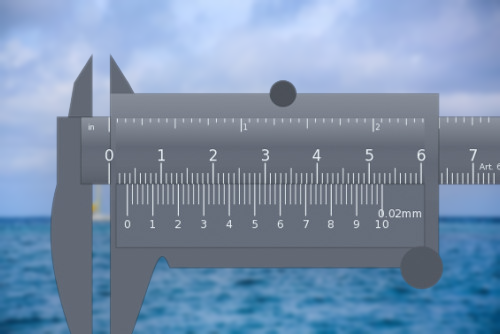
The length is 3.5; mm
